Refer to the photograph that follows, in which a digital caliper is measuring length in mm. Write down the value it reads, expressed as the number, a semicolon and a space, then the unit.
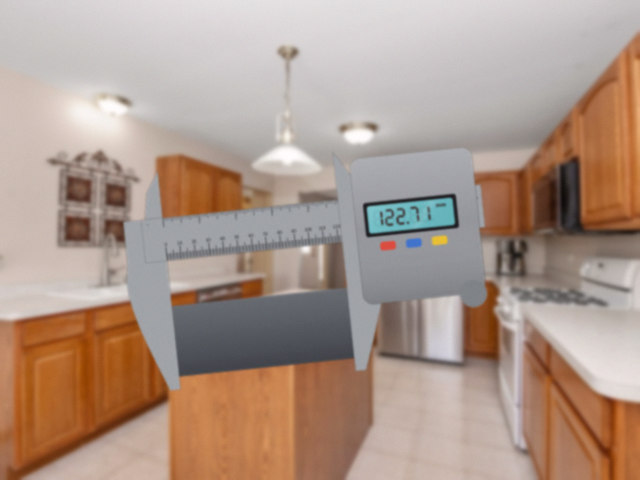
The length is 122.71; mm
